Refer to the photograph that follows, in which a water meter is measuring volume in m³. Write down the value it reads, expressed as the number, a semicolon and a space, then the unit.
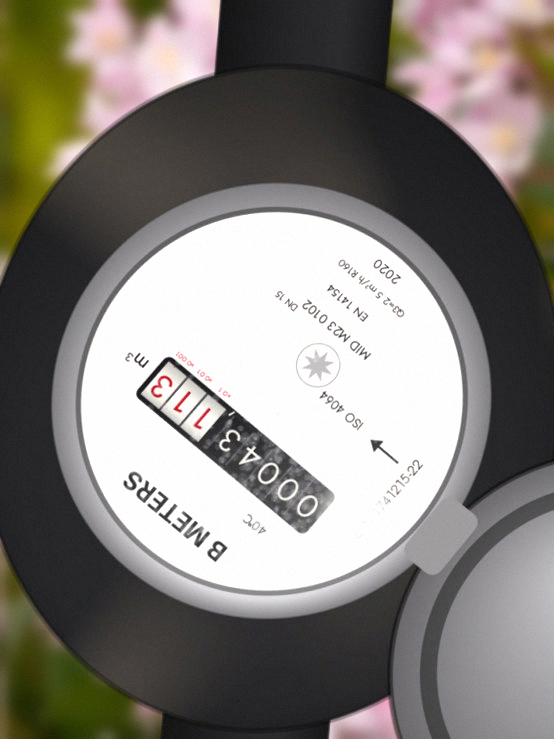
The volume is 43.113; m³
